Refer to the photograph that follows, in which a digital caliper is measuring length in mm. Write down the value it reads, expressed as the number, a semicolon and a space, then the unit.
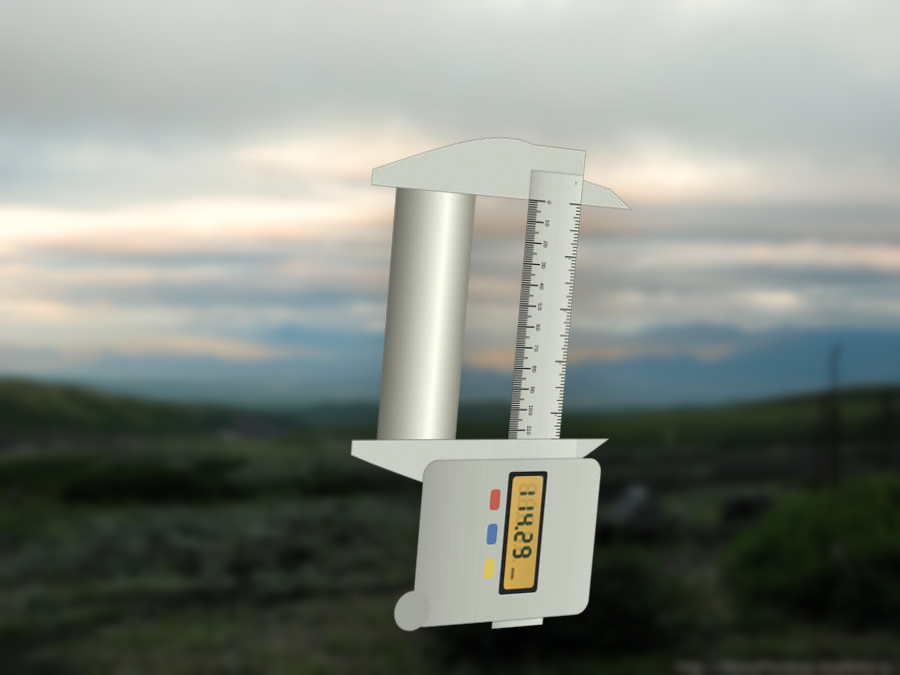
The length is 114.29; mm
